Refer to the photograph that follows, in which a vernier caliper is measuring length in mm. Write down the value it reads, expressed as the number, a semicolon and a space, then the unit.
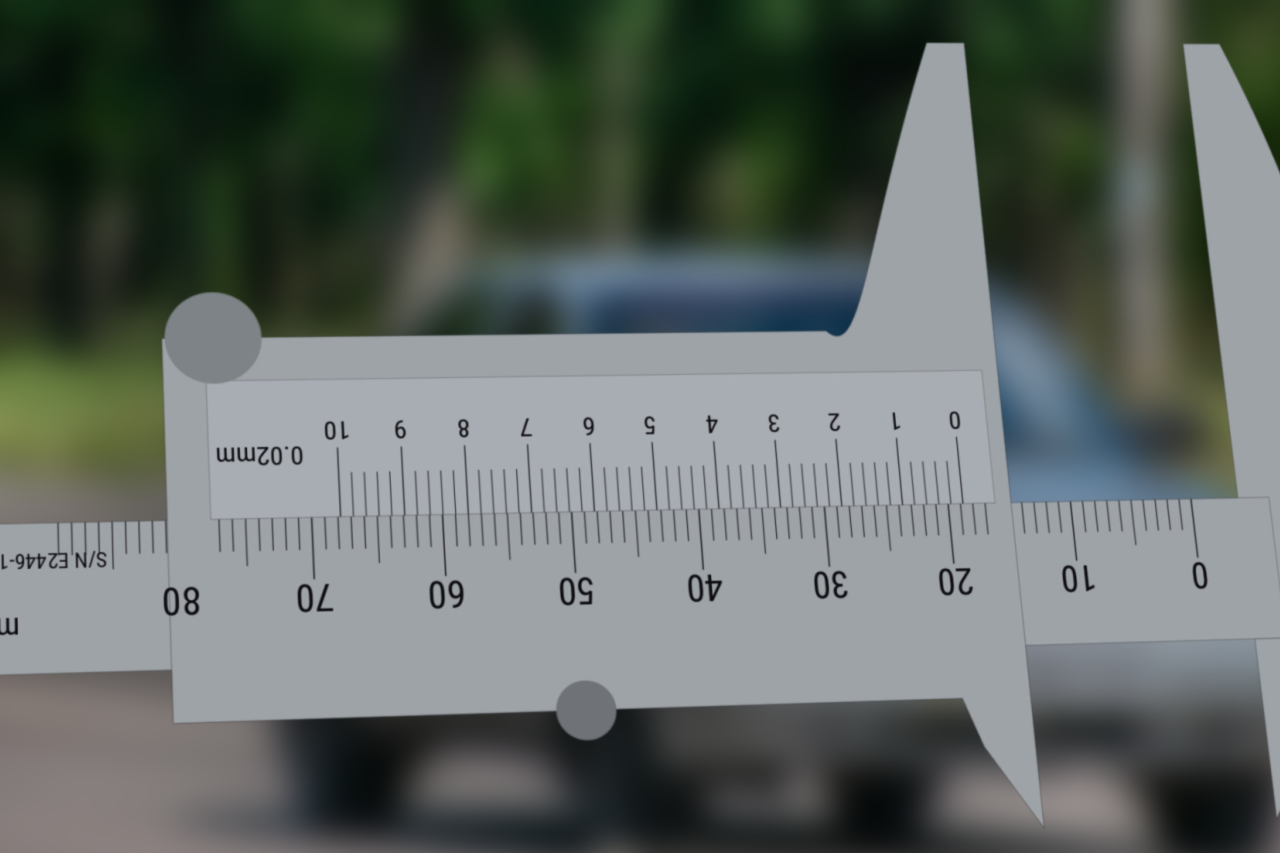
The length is 18.8; mm
